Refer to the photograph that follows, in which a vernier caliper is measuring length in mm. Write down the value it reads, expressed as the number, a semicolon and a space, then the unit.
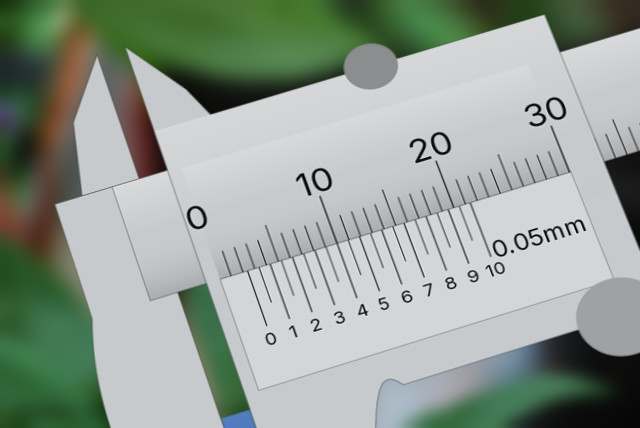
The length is 2.4; mm
